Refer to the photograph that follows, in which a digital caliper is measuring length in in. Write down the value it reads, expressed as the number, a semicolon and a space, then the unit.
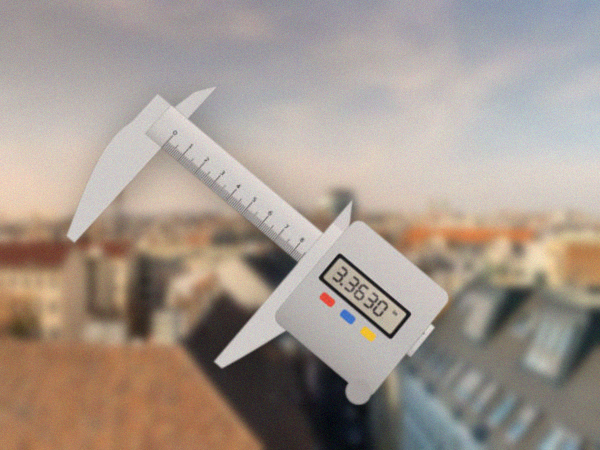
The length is 3.3630; in
